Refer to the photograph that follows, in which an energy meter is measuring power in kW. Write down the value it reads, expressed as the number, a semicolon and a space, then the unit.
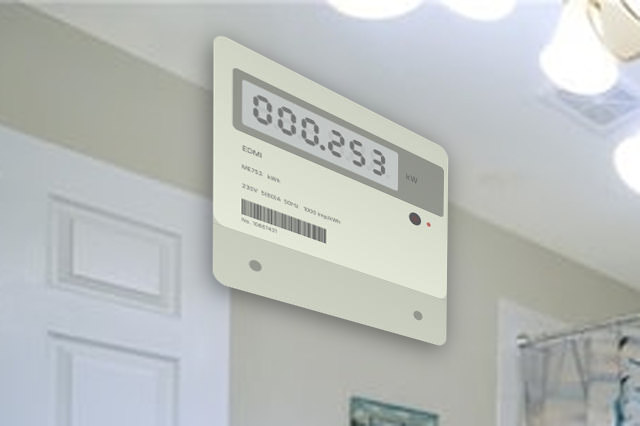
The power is 0.253; kW
